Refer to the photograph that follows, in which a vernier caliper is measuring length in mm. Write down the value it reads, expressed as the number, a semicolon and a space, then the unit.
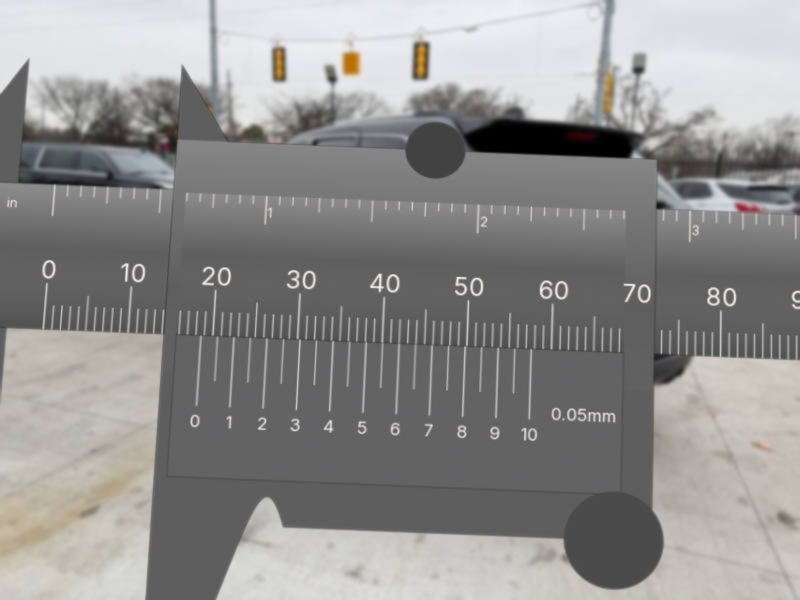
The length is 18.6; mm
